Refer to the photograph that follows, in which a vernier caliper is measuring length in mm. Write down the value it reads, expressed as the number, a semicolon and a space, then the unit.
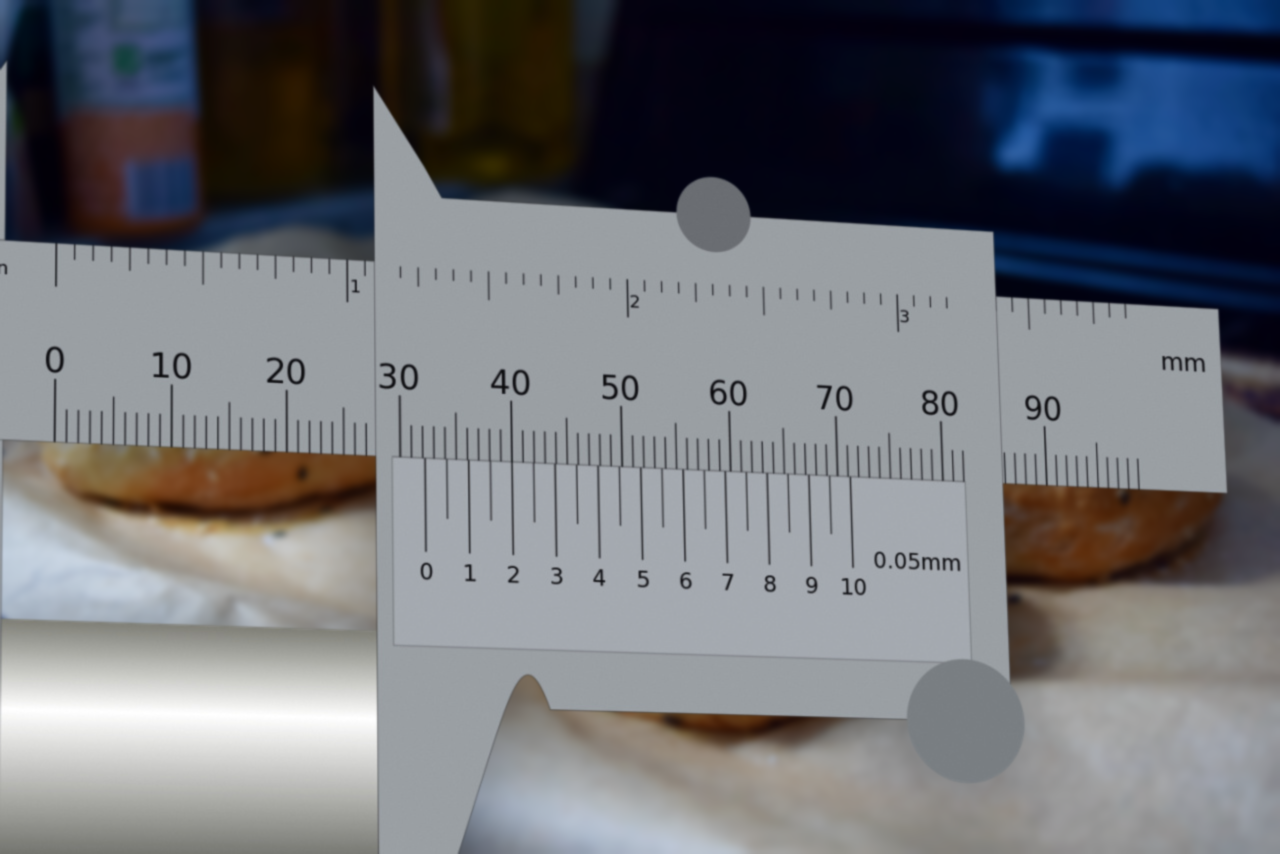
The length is 32.2; mm
